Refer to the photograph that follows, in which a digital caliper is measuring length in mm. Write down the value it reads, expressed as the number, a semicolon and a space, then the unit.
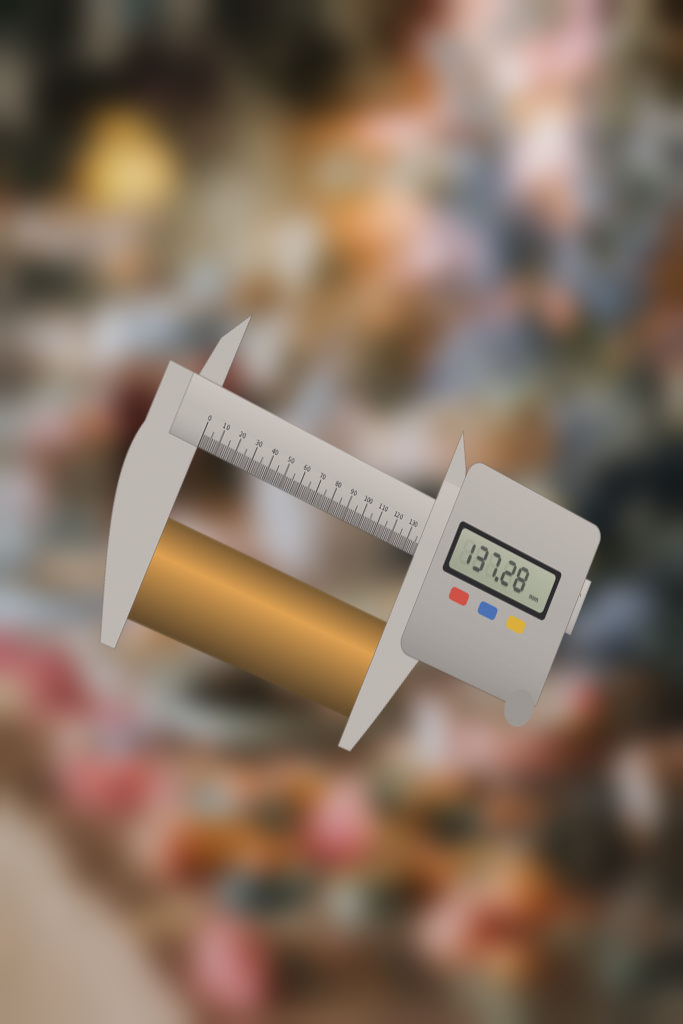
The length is 137.28; mm
